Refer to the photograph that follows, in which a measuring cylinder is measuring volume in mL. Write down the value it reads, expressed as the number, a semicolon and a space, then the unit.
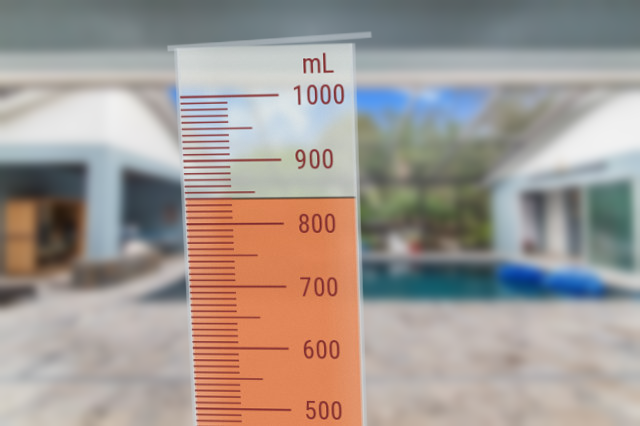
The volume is 840; mL
